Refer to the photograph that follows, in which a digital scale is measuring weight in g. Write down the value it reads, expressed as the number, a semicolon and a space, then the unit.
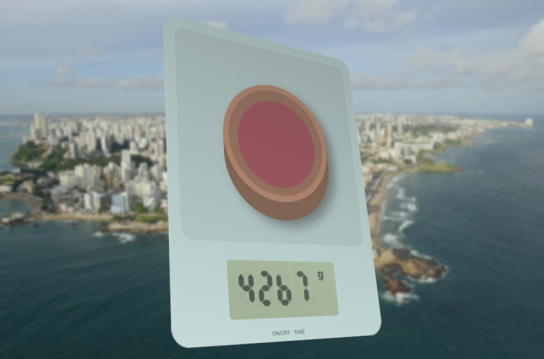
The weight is 4267; g
